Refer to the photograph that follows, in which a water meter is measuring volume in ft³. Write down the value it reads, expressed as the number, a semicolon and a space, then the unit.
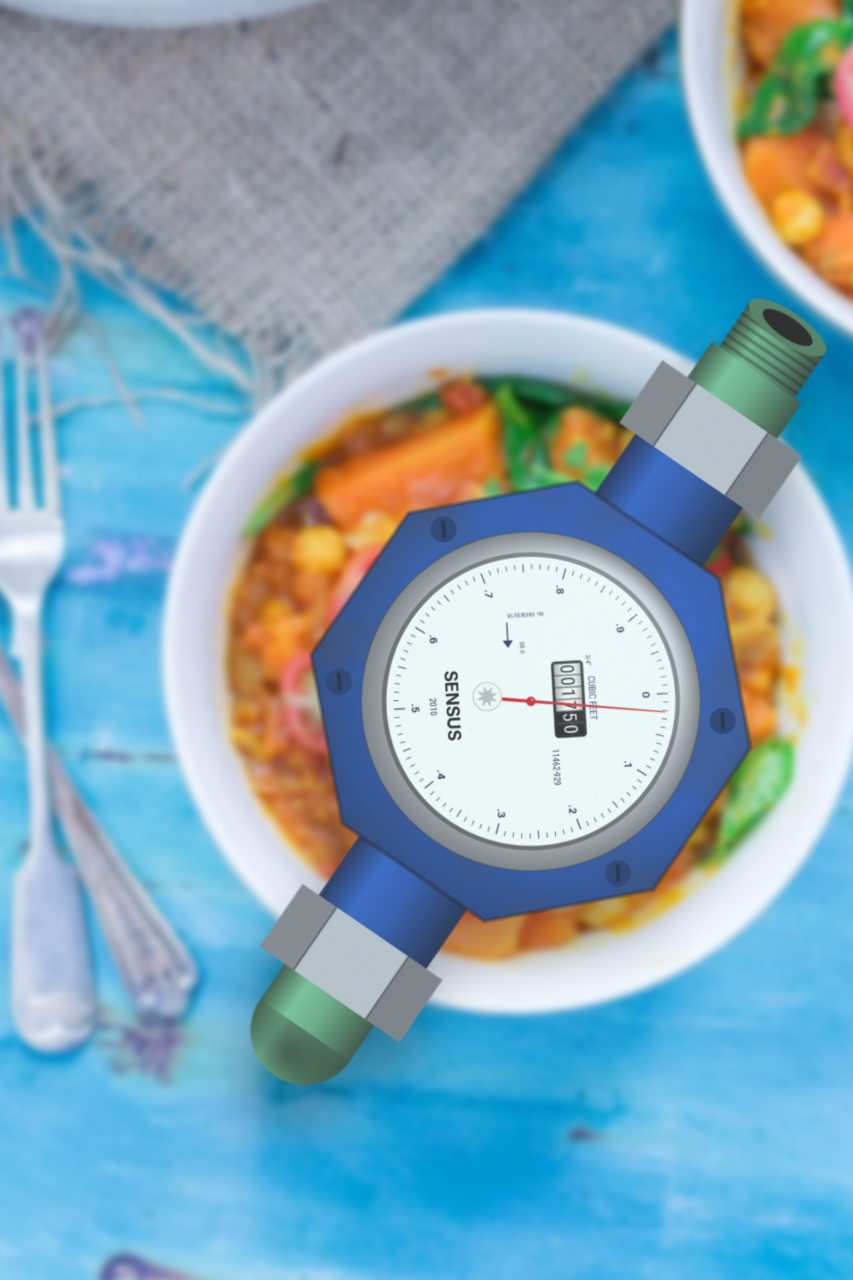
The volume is 1750.02; ft³
